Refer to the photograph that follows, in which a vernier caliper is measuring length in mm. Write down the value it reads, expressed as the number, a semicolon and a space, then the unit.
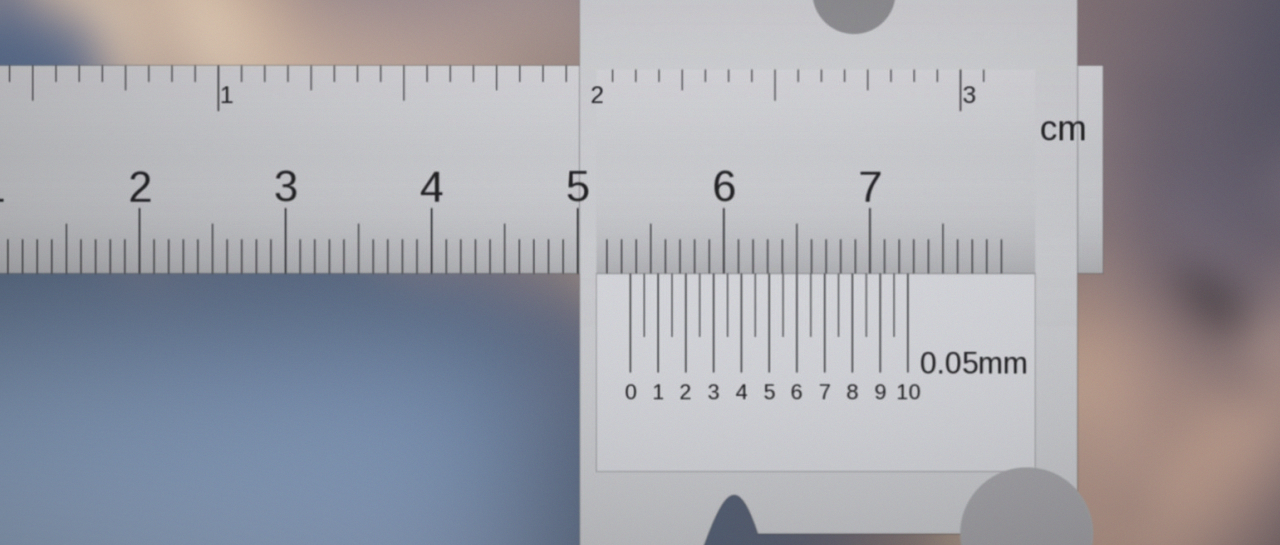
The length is 53.6; mm
